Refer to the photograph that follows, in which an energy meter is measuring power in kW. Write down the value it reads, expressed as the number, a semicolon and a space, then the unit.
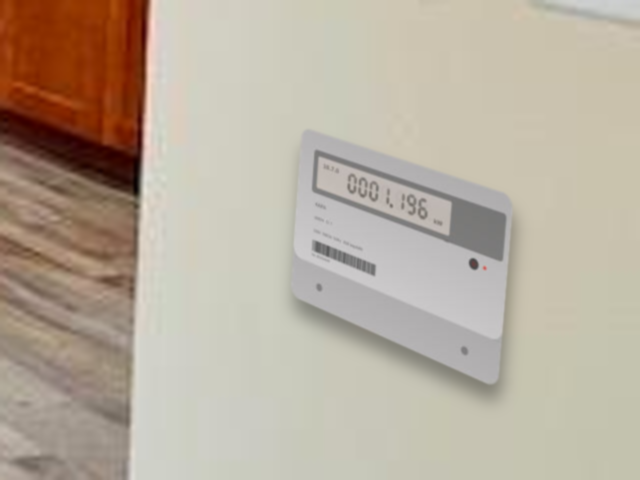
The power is 1.196; kW
